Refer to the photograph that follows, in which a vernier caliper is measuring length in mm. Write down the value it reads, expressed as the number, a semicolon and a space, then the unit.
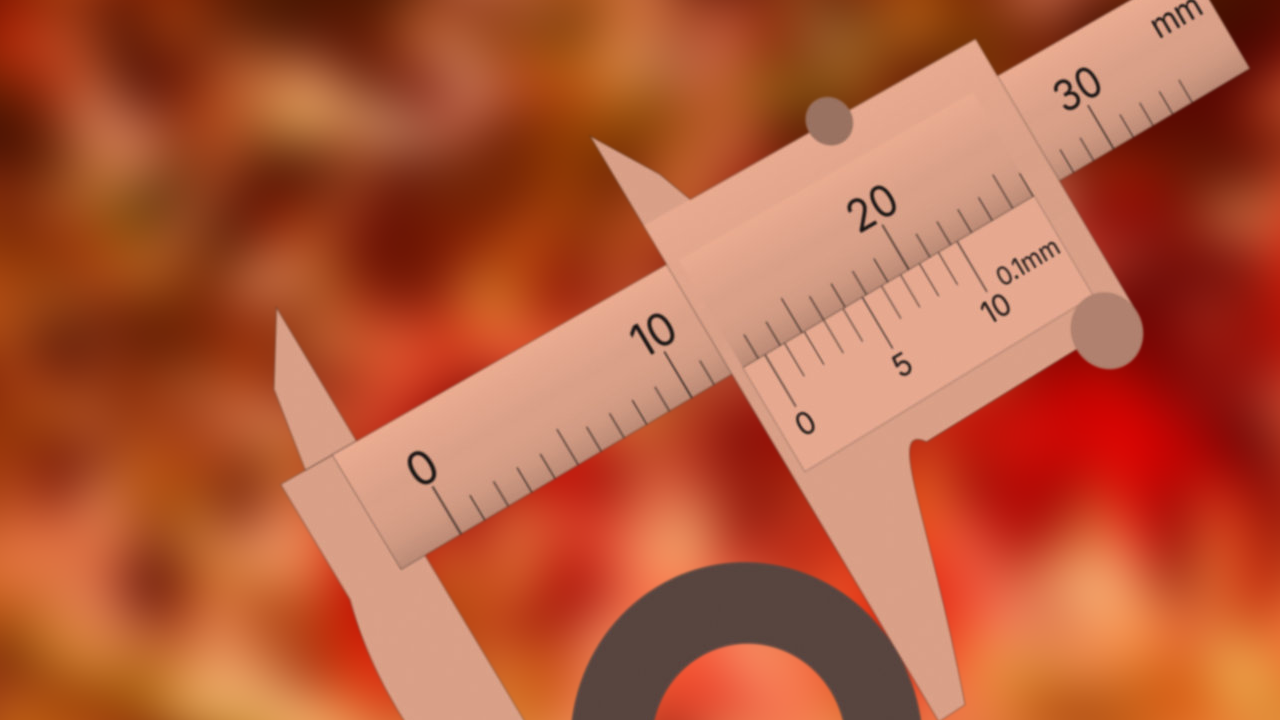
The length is 13.3; mm
